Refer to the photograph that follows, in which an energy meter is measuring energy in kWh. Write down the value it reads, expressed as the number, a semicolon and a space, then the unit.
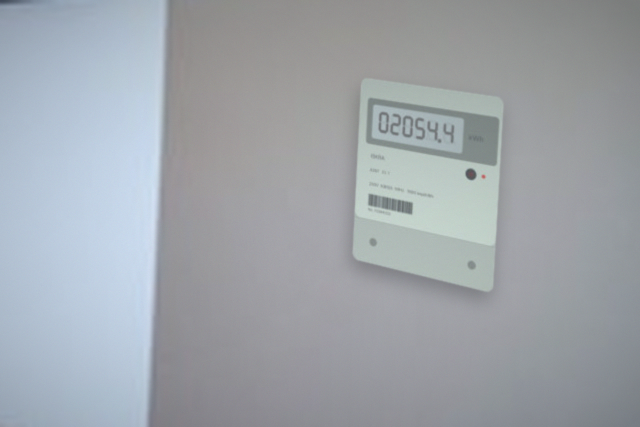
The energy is 2054.4; kWh
